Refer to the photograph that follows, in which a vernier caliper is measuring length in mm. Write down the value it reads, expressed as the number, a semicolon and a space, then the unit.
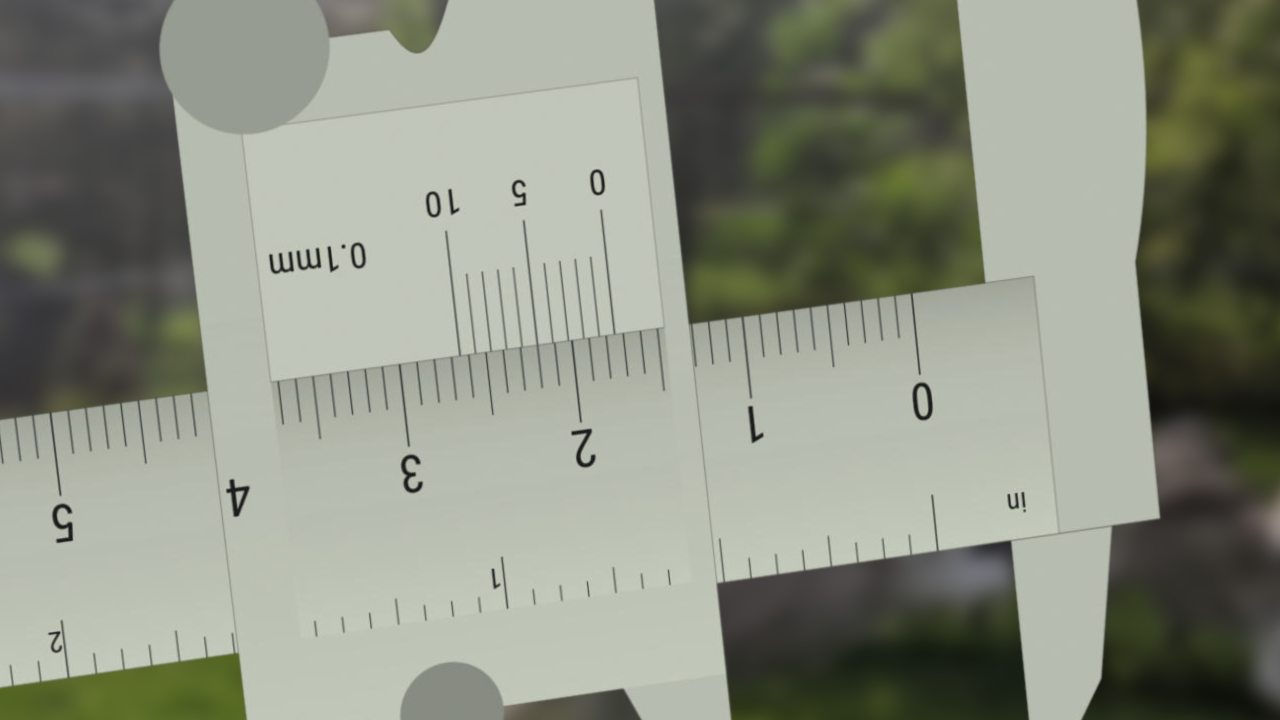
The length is 17.5; mm
